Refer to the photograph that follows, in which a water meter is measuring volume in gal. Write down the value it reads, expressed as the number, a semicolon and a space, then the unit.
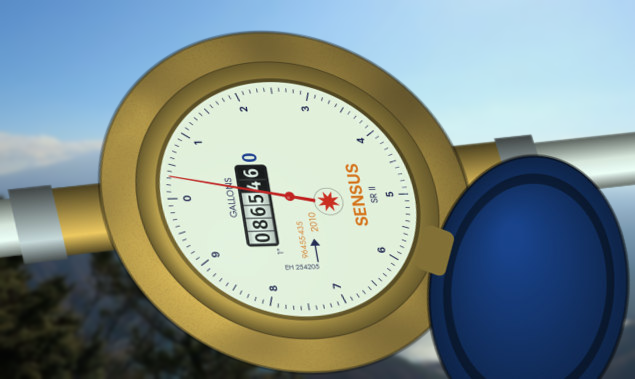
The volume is 865460.3; gal
